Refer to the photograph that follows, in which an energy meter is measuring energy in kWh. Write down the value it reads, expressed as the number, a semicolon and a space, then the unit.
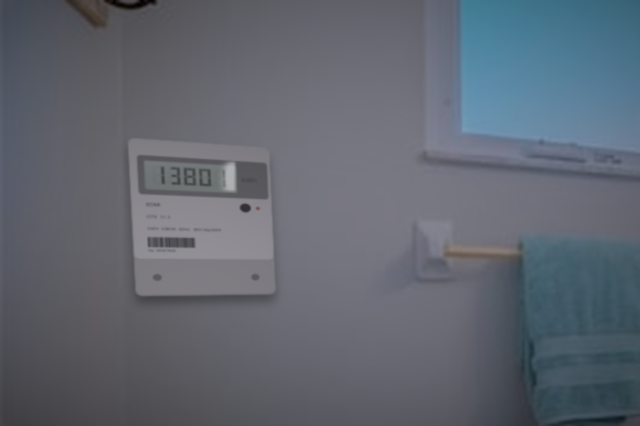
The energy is 13801; kWh
